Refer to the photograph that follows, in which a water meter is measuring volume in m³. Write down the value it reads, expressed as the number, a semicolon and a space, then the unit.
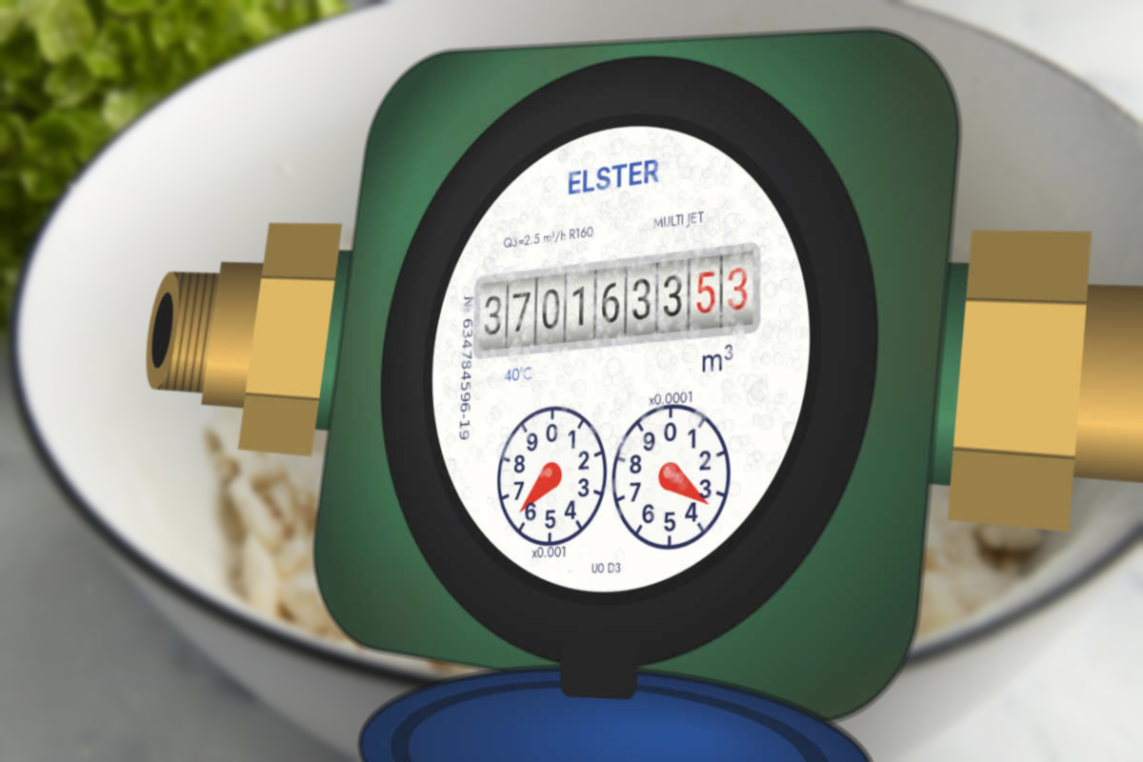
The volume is 3701633.5363; m³
